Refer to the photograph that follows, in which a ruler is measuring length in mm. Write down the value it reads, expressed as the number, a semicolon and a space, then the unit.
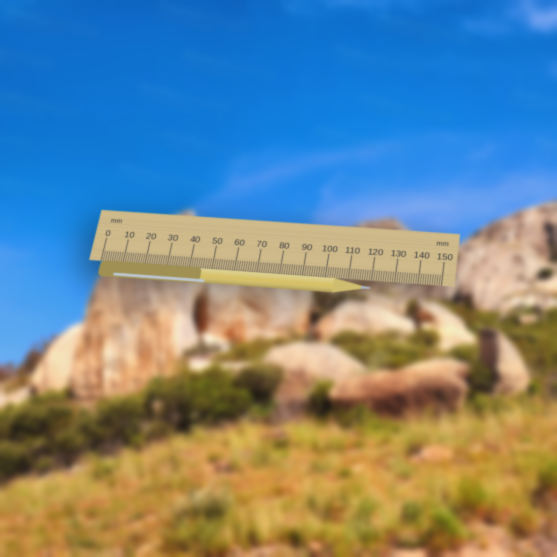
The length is 120; mm
